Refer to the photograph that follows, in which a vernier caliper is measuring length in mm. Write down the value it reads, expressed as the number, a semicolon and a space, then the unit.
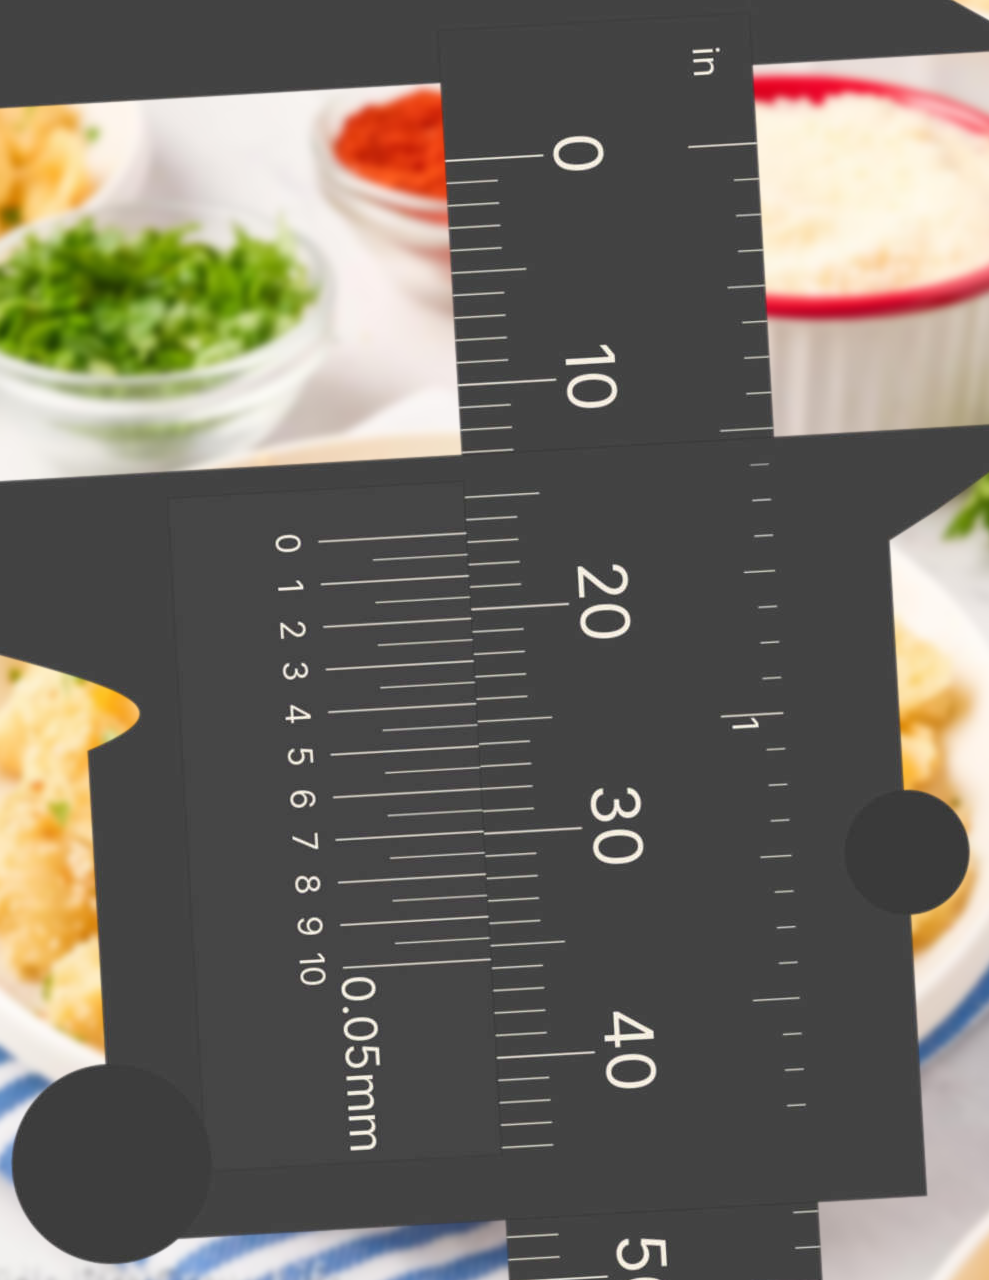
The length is 16.6; mm
